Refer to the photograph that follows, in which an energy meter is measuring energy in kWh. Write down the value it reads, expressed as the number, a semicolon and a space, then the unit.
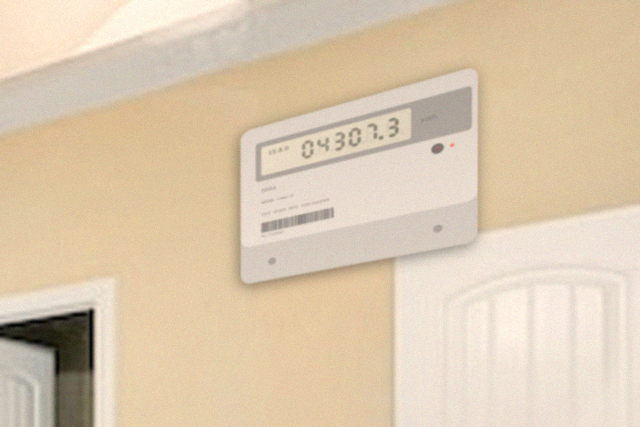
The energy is 4307.3; kWh
